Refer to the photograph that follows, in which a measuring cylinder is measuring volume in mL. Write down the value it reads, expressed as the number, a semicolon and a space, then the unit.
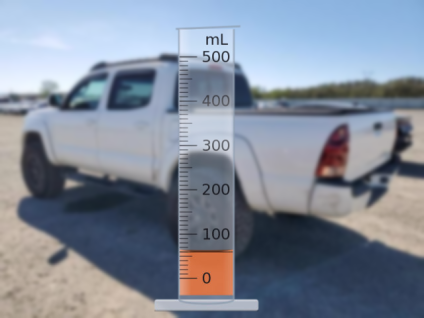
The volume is 60; mL
